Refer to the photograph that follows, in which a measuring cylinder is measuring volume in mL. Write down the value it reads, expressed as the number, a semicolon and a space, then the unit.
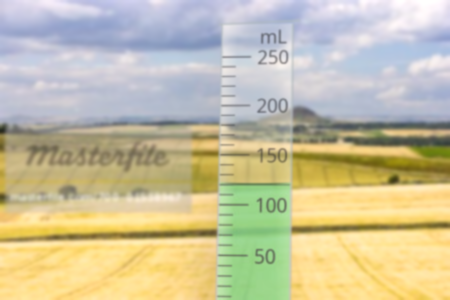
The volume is 120; mL
